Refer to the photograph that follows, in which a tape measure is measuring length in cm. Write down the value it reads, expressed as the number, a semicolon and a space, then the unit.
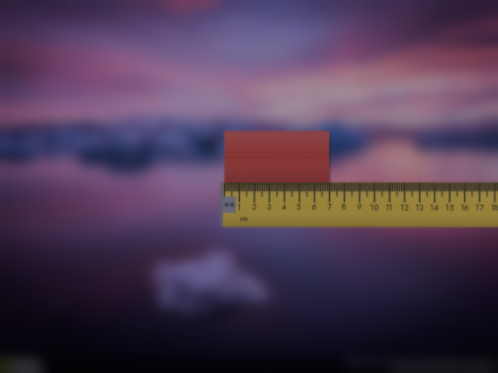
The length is 7; cm
